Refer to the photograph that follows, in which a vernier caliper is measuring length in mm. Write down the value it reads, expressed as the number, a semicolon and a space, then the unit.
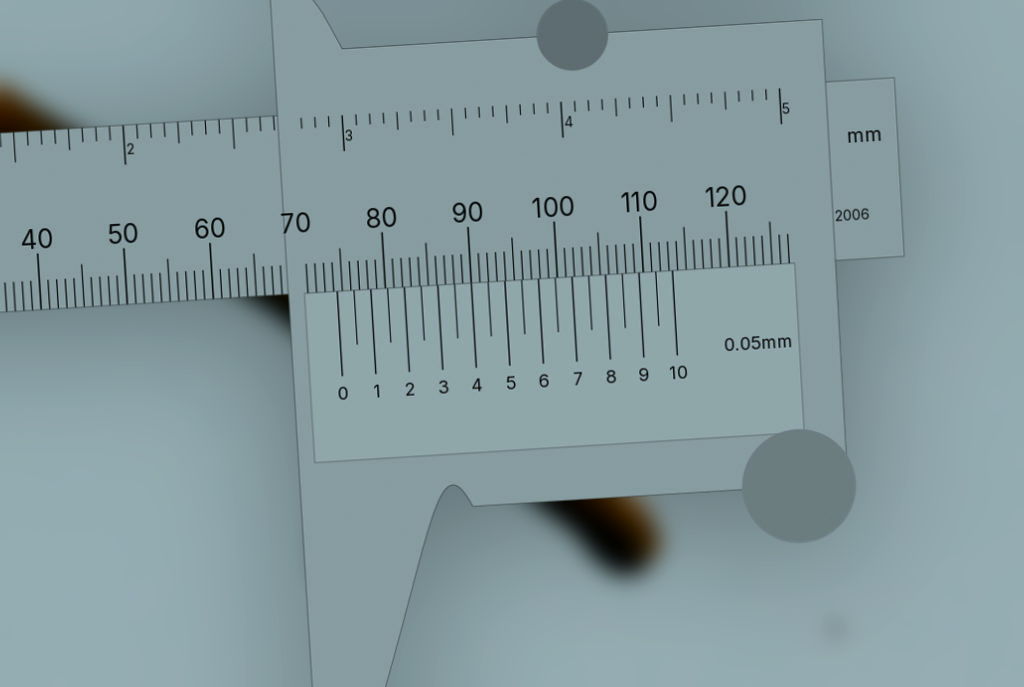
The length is 74.4; mm
